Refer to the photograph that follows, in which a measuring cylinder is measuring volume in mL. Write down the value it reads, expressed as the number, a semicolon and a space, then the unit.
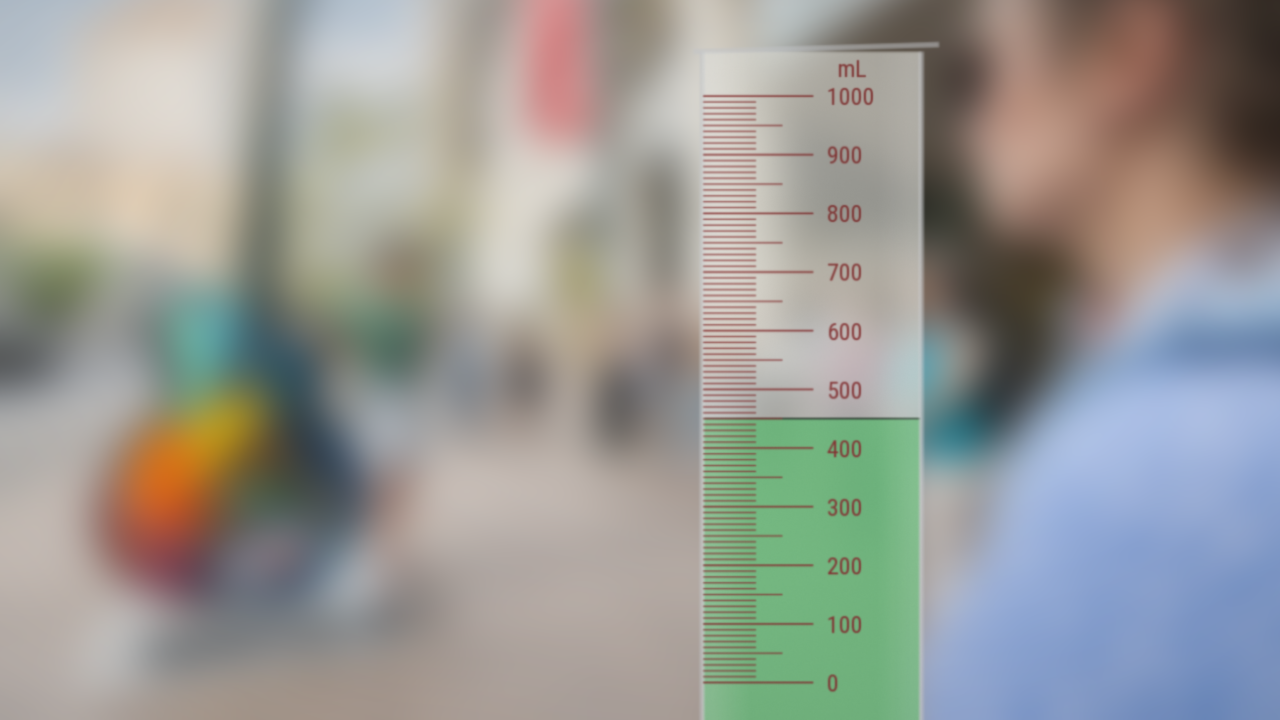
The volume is 450; mL
